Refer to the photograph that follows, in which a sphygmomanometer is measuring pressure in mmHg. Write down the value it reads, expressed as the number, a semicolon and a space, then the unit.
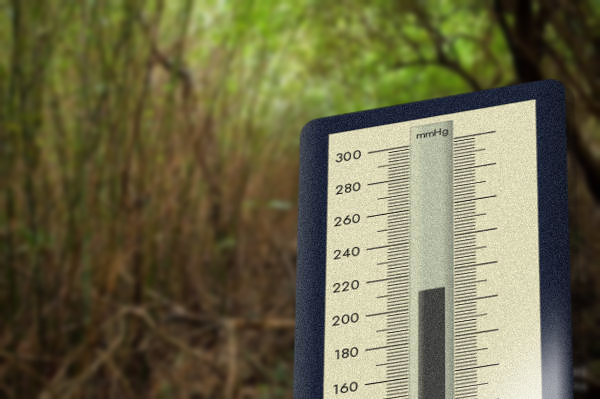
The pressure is 210; mmHg
